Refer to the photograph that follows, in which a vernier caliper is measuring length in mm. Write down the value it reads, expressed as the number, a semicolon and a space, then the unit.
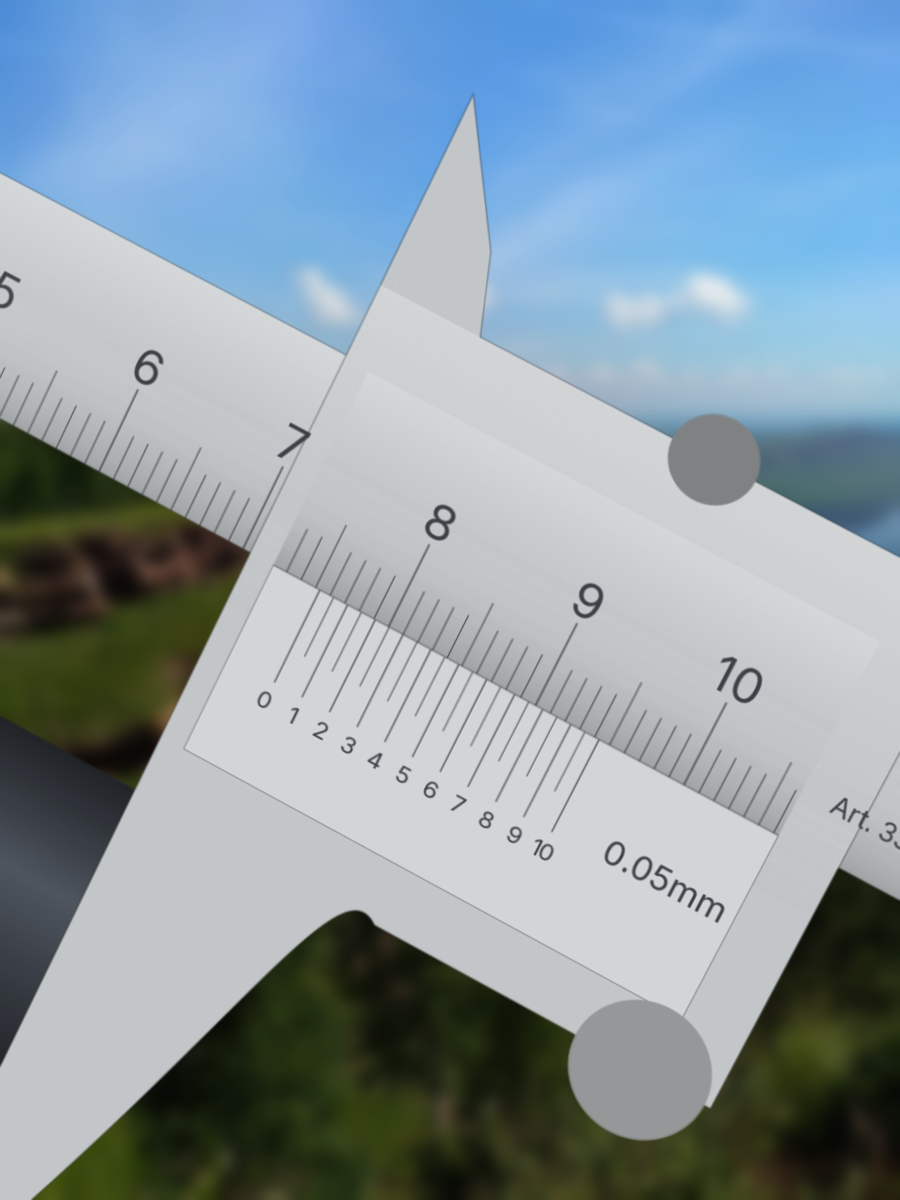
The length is 75.3; mm
